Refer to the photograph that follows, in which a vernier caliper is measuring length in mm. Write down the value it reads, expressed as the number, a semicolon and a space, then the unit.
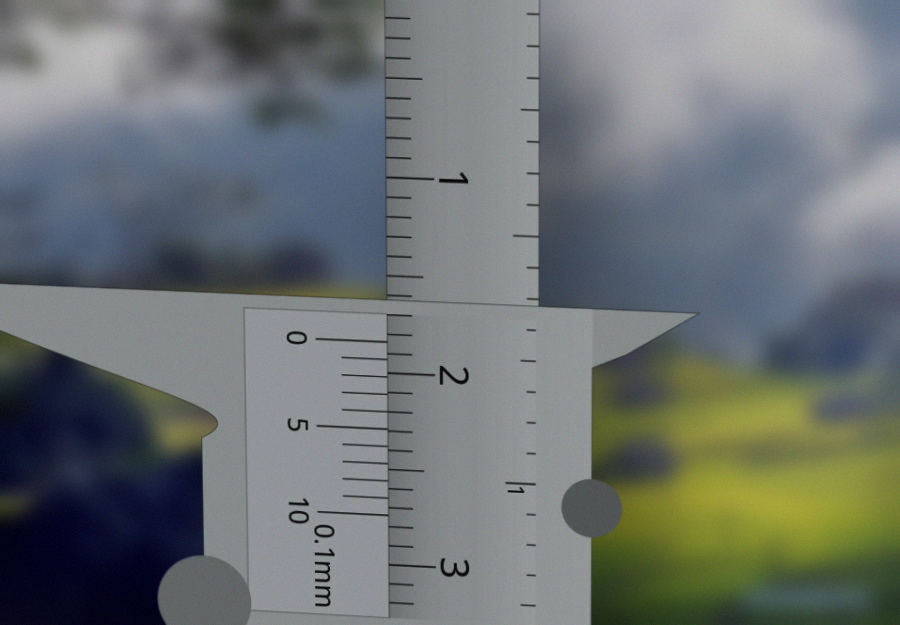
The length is 18.4; mm
